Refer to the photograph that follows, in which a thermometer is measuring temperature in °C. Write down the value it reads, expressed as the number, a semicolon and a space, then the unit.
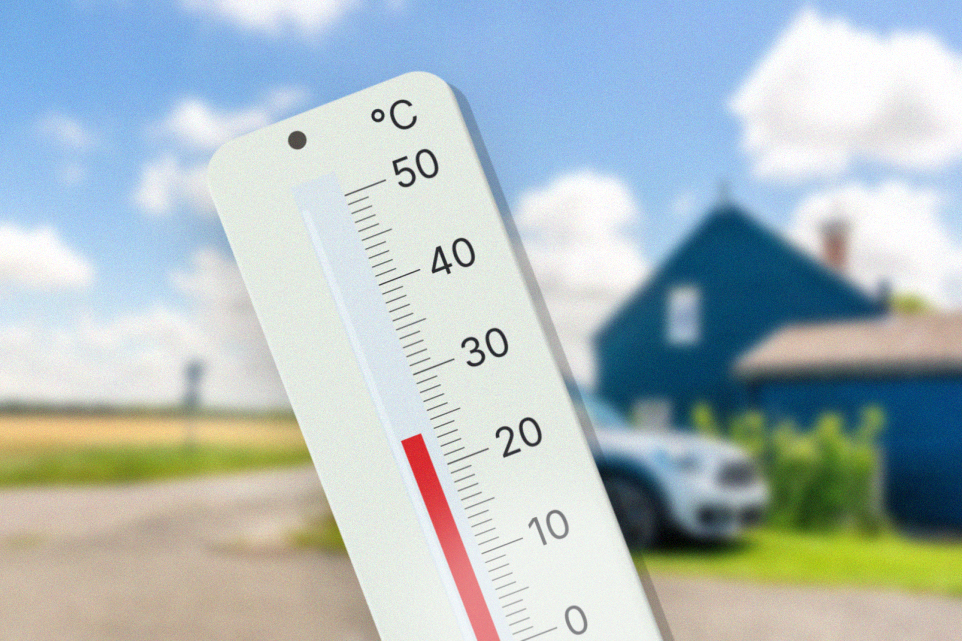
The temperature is 24; °C
